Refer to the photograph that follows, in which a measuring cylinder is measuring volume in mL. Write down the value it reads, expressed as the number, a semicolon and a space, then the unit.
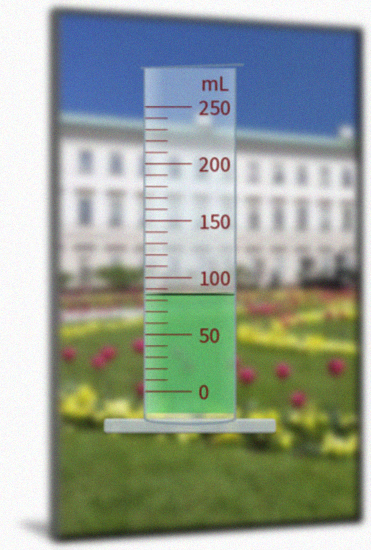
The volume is 85; mL
